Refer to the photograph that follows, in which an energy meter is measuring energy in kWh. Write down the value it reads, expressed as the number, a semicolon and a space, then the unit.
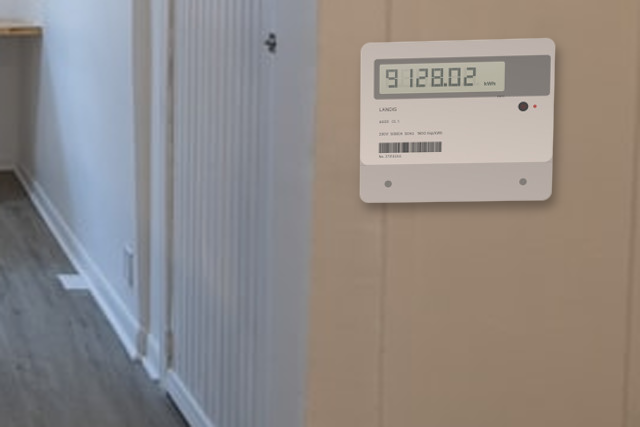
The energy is 9128.02; kWh
